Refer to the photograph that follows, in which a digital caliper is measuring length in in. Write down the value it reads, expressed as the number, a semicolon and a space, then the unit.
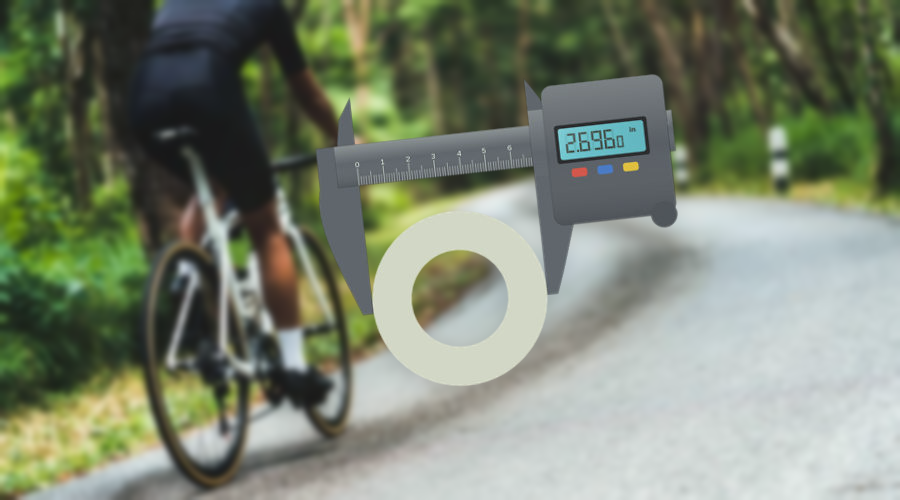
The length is 2.6960; in
